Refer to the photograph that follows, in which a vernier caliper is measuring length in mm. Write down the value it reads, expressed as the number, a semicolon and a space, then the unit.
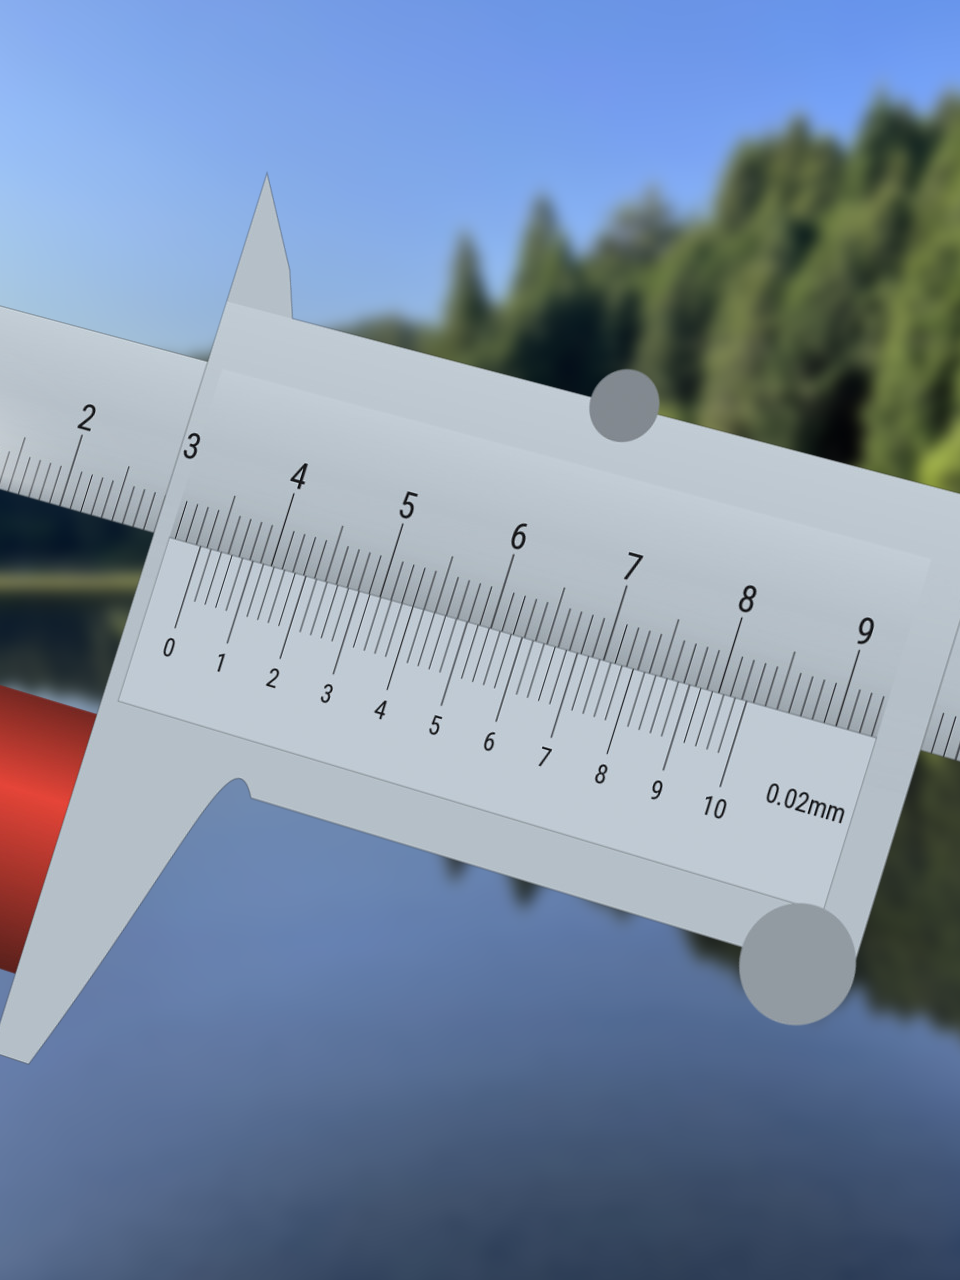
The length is 33.4; mm
